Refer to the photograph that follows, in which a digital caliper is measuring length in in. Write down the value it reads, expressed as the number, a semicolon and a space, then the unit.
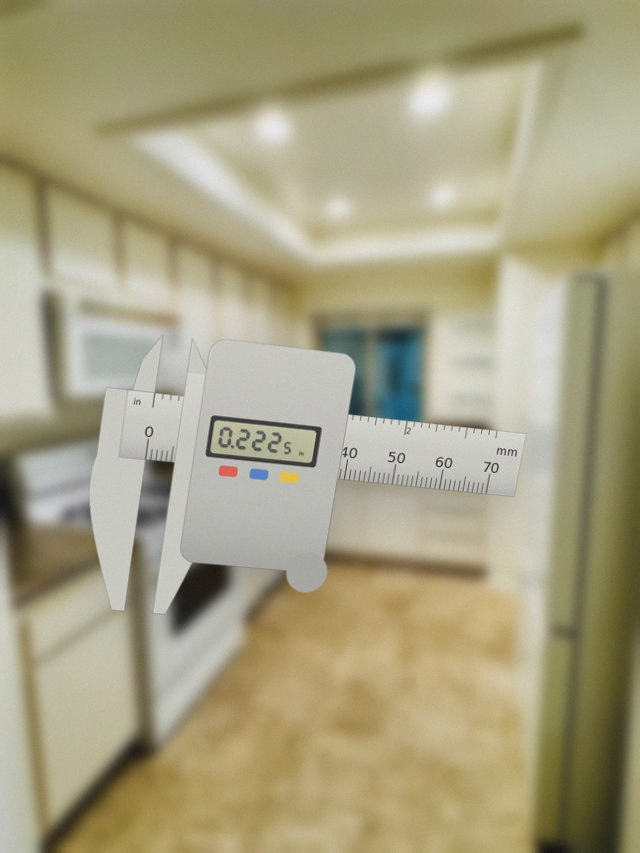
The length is 0.2225; in
